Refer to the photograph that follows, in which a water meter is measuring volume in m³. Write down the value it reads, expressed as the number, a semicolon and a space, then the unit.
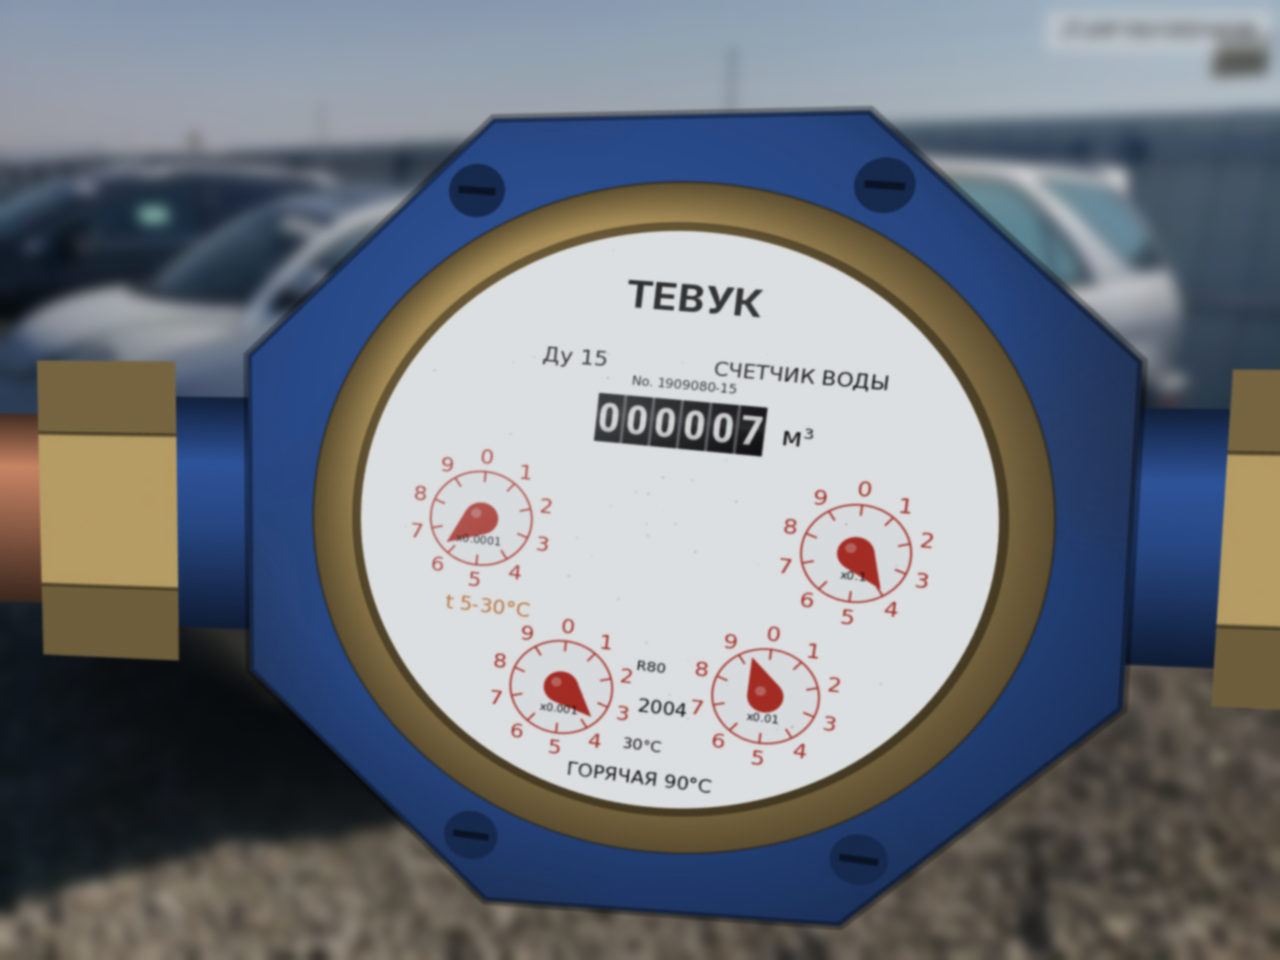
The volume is 7.3936; m³
